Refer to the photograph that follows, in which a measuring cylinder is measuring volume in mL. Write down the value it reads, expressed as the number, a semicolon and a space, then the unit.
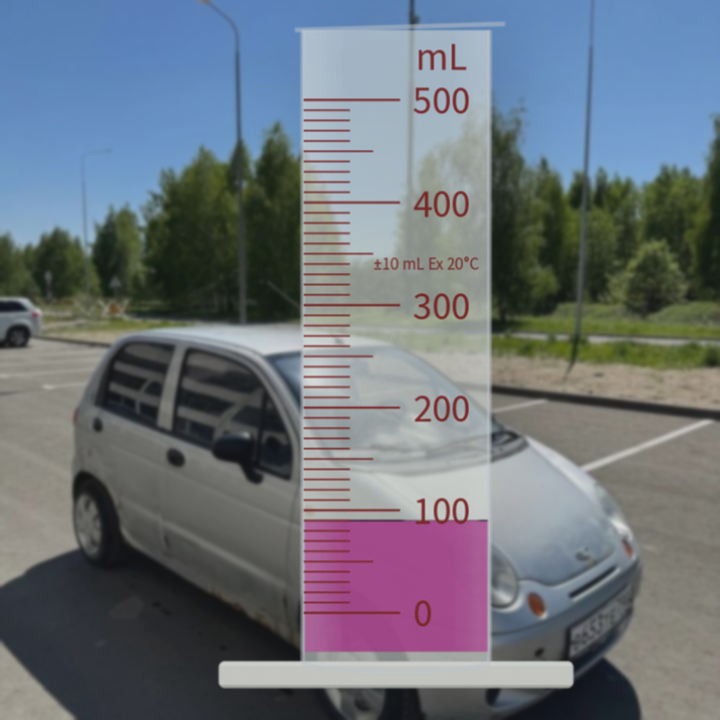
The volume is 90; mL
